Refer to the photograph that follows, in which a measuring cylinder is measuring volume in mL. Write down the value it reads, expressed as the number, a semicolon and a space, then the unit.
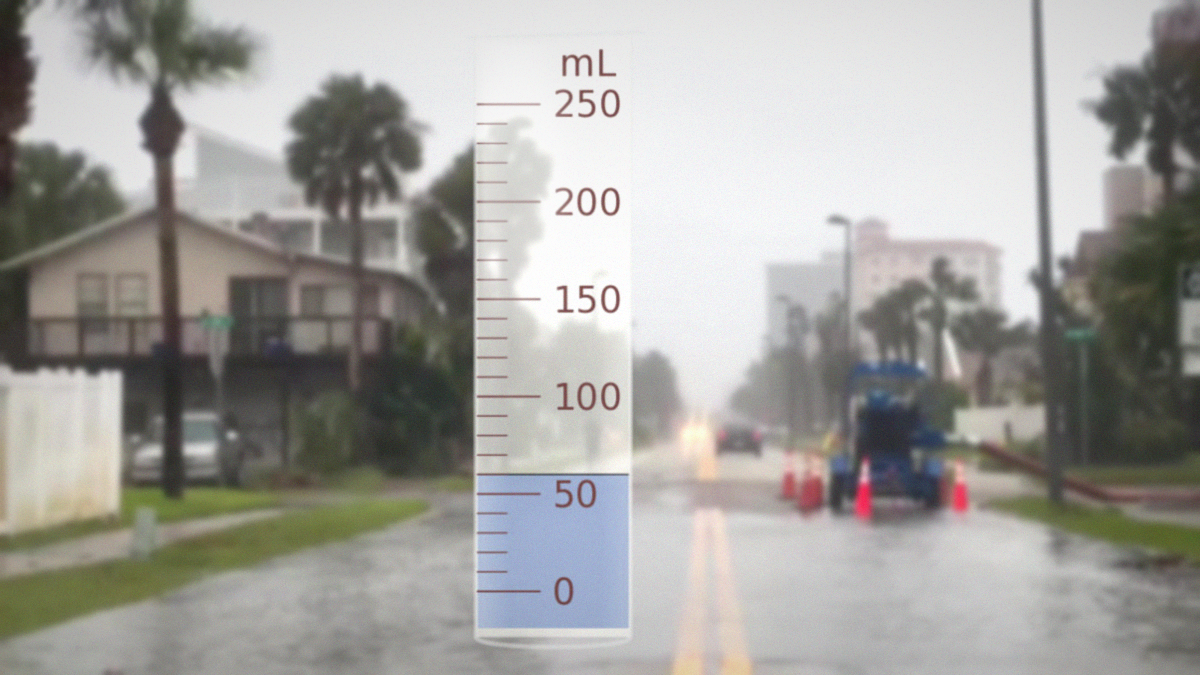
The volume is 60; mL
